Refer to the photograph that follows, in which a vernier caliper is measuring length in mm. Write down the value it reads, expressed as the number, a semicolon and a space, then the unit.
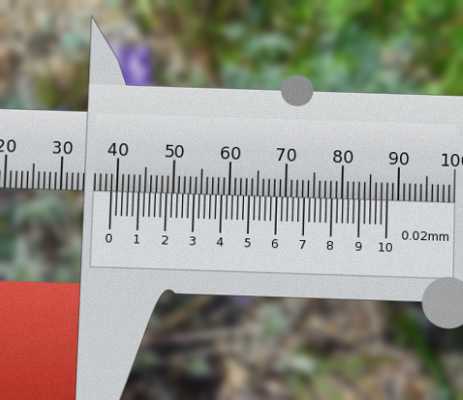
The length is 39.0; mm
